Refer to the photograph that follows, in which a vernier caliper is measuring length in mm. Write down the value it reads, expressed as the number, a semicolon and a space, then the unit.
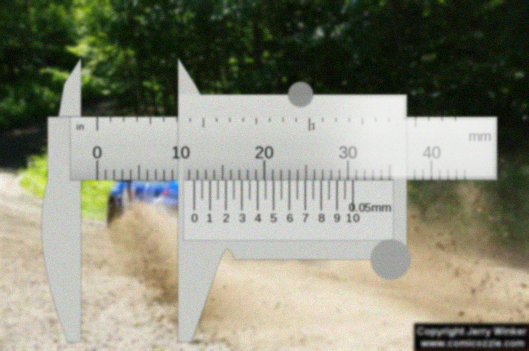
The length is 11.6; mm
